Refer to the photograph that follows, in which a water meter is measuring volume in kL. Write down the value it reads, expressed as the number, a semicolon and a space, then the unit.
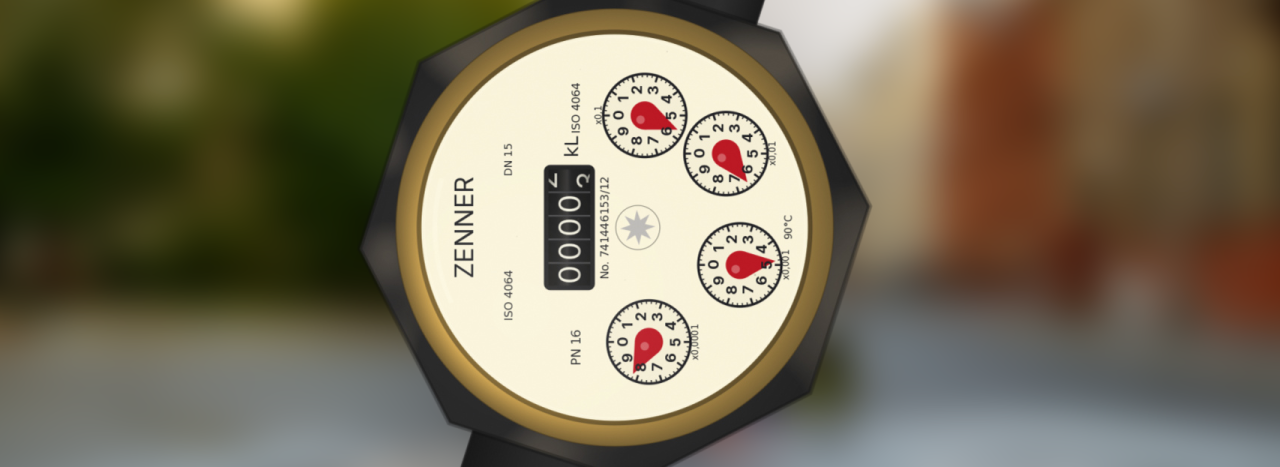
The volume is 2.5648; kL
